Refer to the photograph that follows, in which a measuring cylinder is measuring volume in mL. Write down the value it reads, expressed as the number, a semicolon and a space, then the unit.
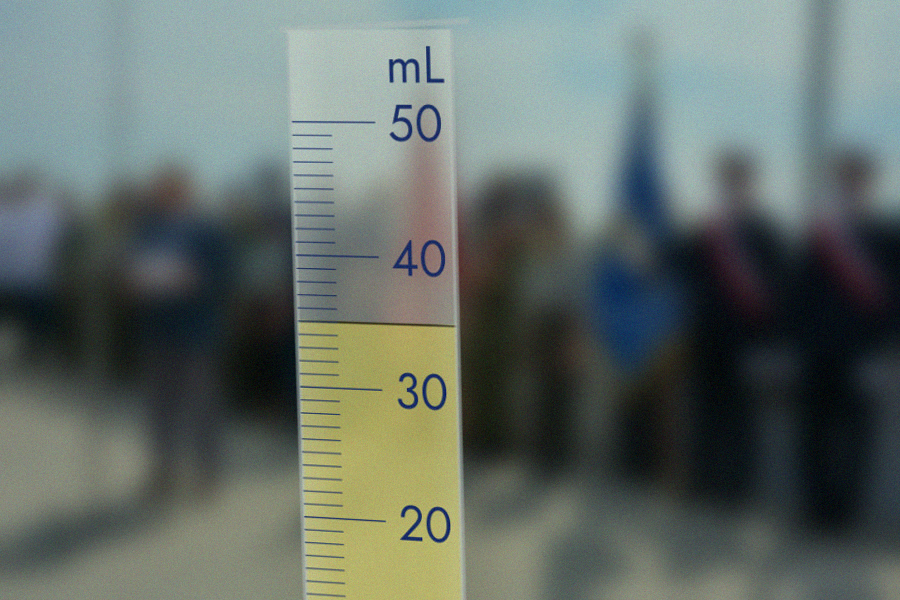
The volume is 35; mL
